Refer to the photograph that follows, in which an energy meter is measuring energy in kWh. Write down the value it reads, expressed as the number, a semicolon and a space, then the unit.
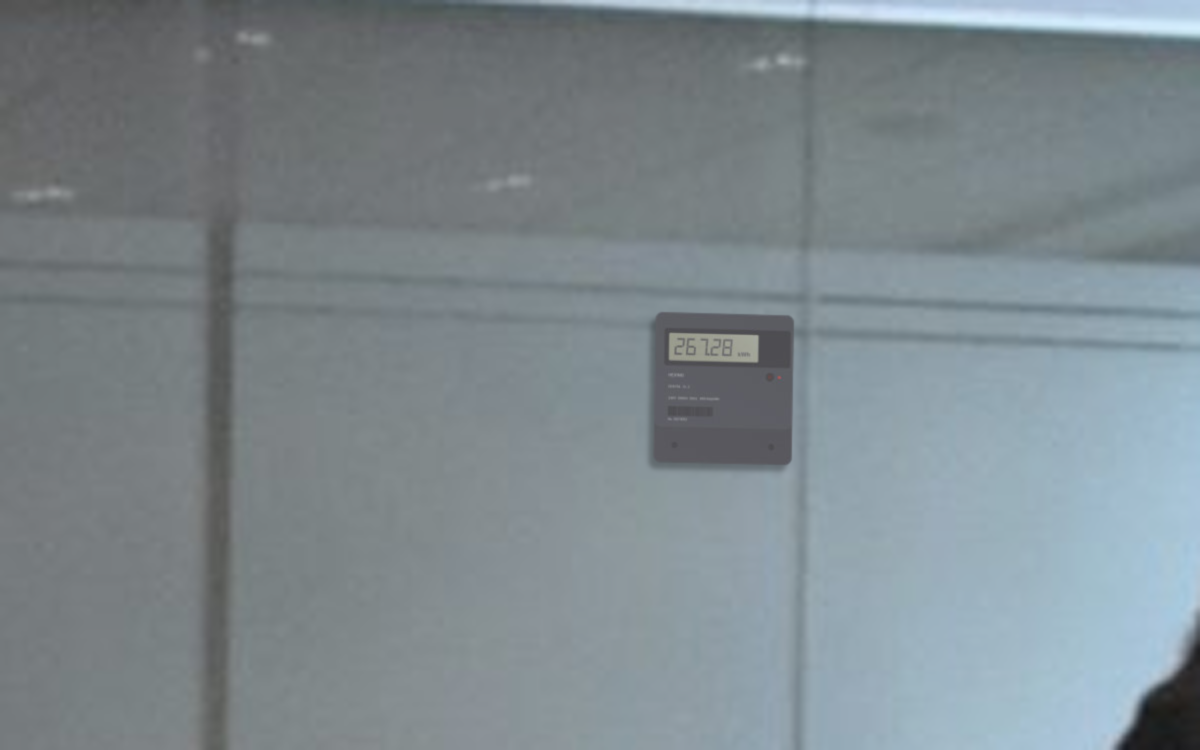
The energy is 267.28; kWh
